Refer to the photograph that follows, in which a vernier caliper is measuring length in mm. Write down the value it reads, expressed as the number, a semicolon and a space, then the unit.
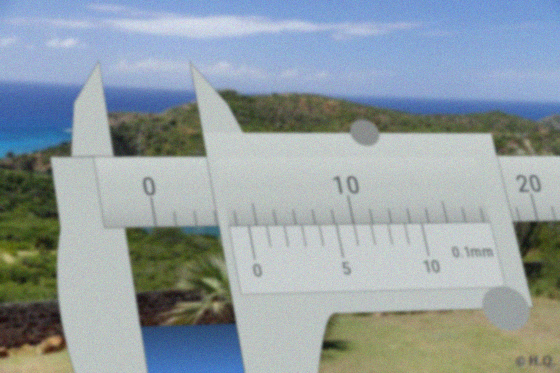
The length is 4.6; mm
